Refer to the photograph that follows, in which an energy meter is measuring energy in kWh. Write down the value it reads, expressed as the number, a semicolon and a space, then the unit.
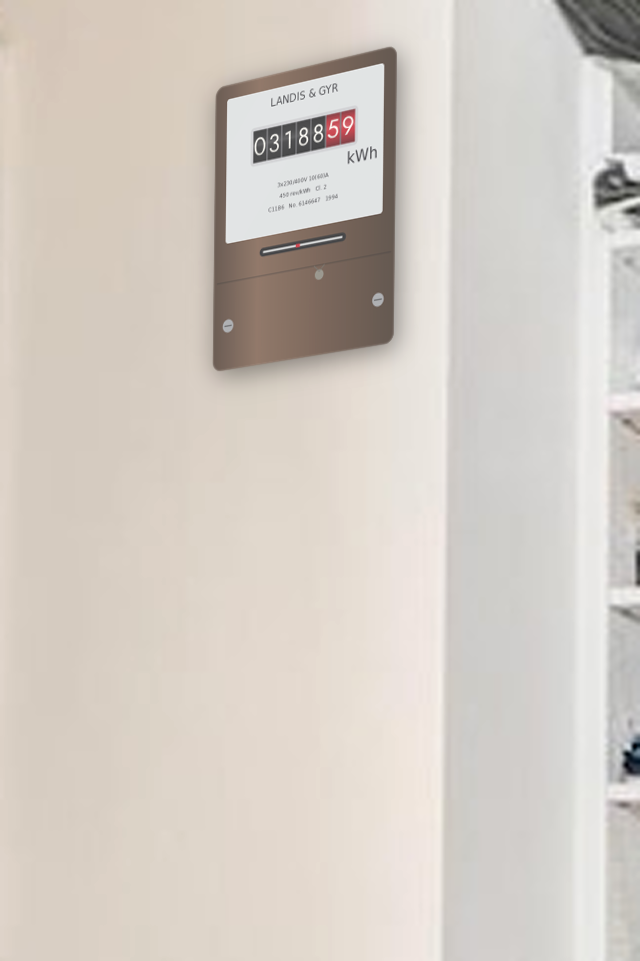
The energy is 3188.59; kWh
